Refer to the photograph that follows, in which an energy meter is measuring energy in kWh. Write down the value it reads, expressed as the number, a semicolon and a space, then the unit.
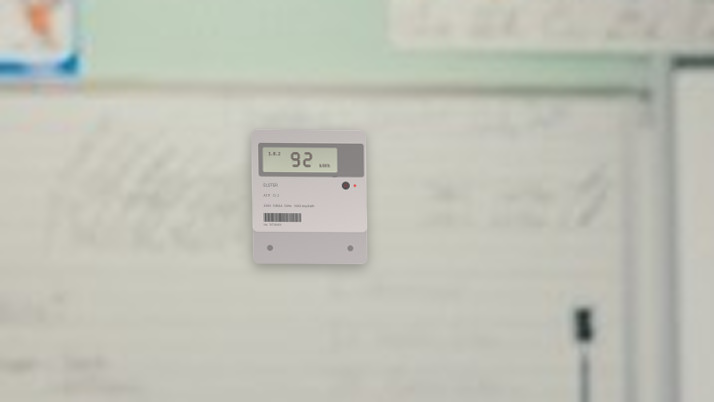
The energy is 92; kWh
